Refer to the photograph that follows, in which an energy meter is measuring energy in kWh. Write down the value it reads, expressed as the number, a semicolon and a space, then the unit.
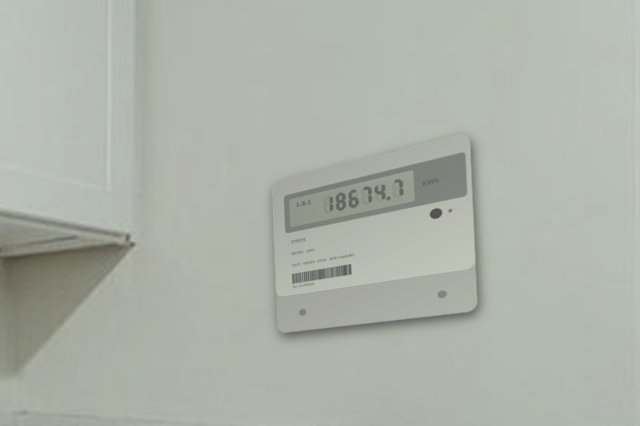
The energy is 18674.7; kWh
